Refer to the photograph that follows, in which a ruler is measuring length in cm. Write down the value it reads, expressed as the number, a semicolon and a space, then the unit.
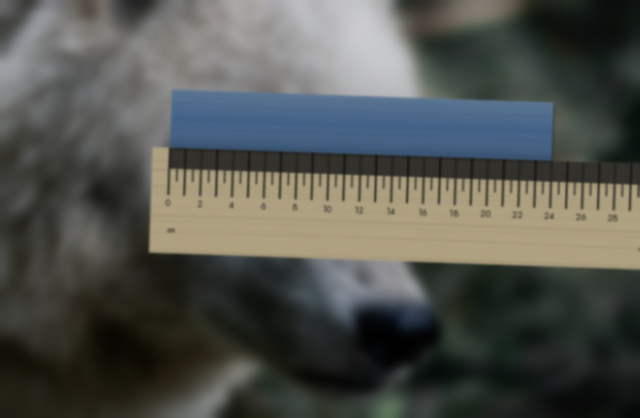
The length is 24; cm
